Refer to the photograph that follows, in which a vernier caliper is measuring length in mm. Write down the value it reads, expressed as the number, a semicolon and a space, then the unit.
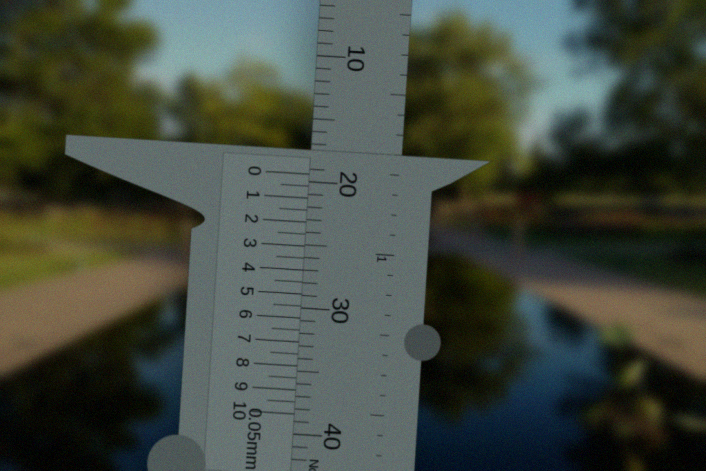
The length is 19.4; mm
